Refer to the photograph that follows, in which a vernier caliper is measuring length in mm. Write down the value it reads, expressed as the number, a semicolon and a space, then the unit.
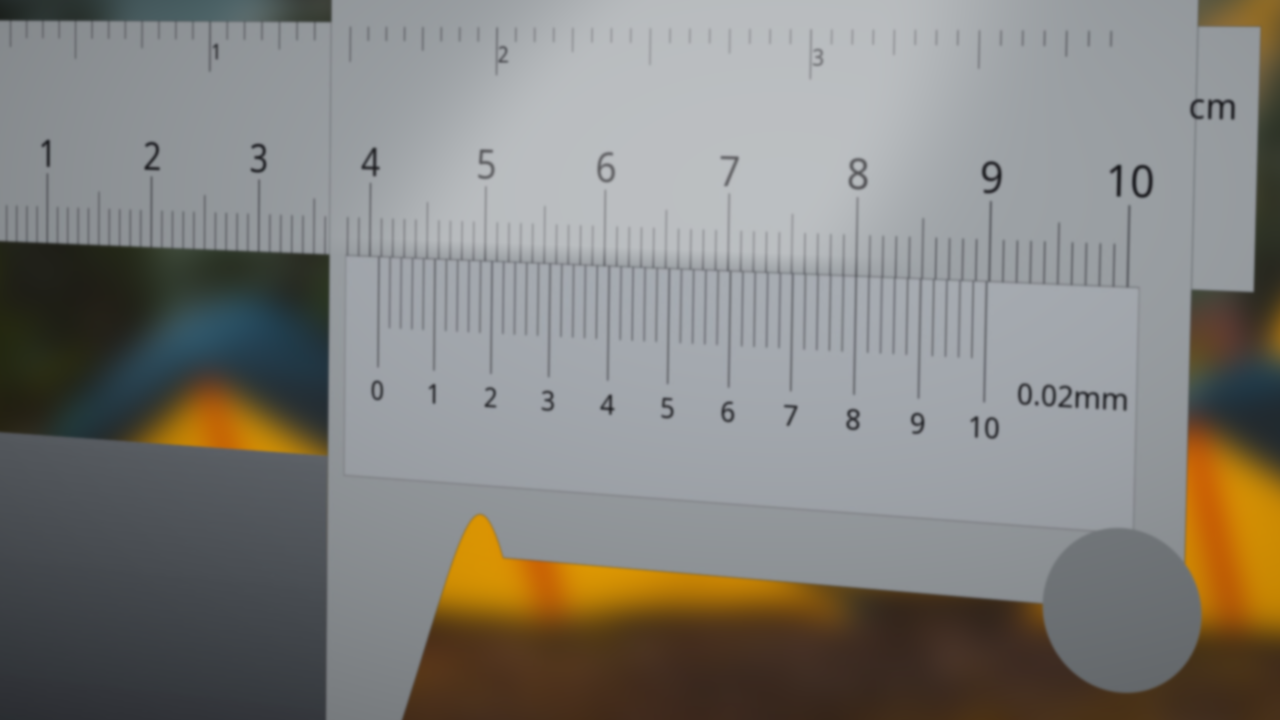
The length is 40.8; mm
